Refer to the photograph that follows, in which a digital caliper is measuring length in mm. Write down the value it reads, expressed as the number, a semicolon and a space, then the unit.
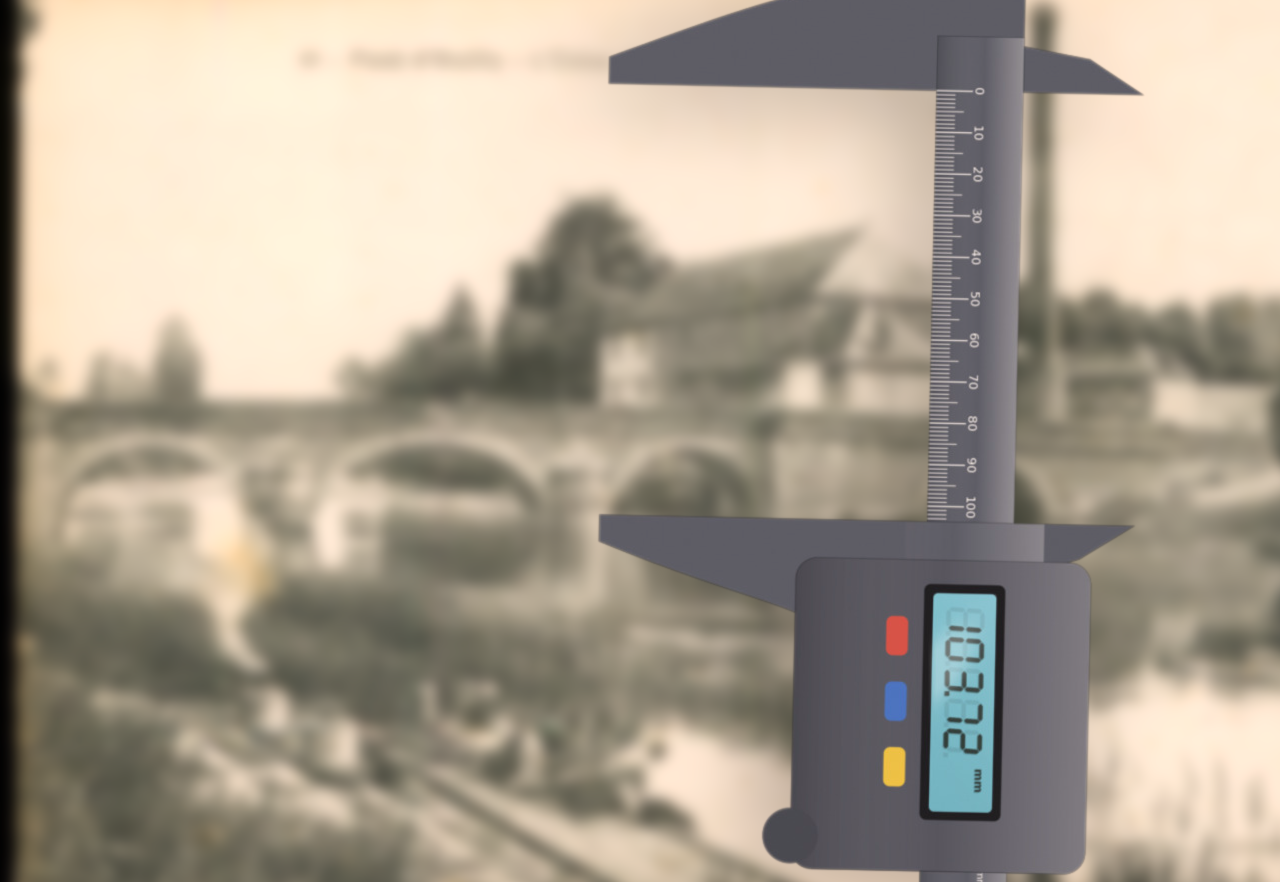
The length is 103.72; mm
